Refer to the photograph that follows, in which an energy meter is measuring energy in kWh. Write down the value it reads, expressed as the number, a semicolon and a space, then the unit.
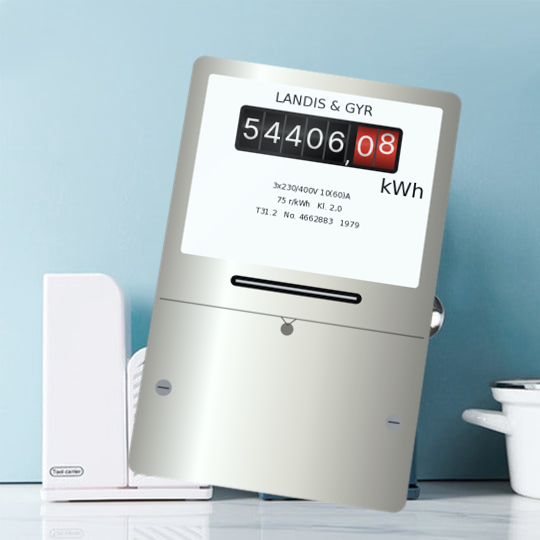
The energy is 54406.08; kWh
